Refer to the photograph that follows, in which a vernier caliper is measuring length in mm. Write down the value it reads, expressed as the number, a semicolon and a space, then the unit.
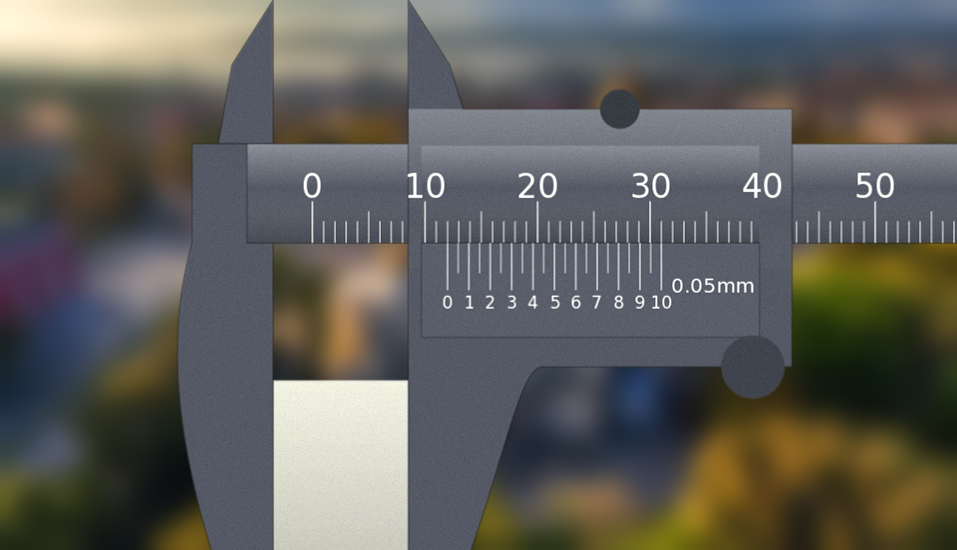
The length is 12.0; mm
